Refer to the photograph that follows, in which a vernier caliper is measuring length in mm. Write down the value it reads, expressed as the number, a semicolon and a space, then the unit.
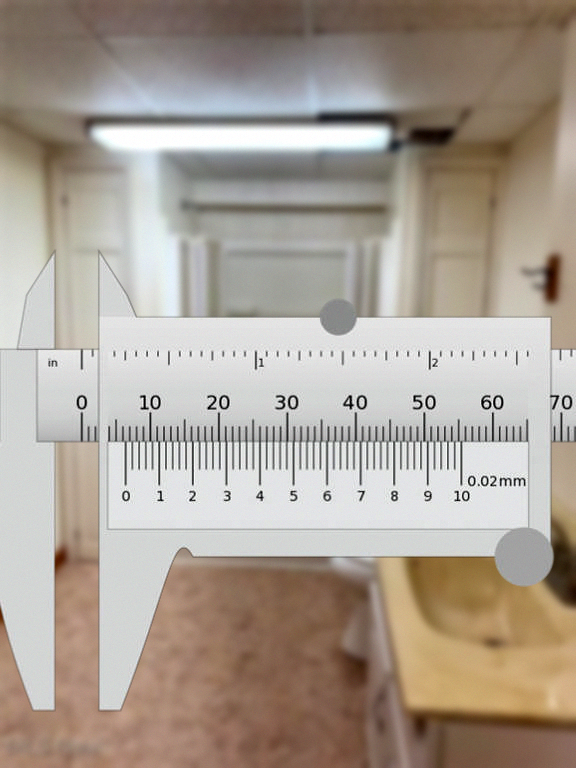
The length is 6.4; mm
